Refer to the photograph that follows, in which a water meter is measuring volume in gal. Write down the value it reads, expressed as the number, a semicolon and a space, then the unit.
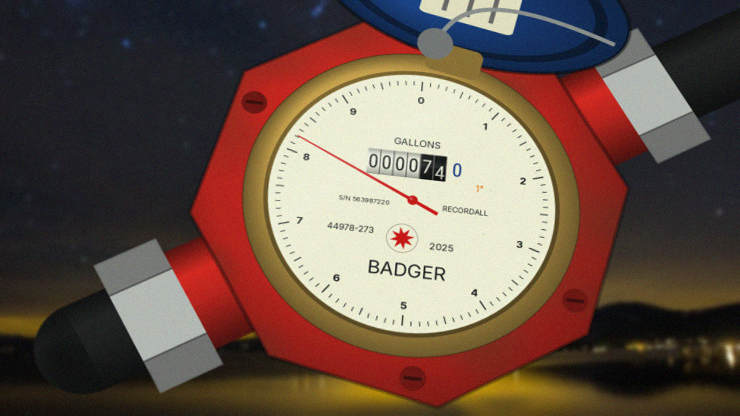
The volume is 738.2; gal
